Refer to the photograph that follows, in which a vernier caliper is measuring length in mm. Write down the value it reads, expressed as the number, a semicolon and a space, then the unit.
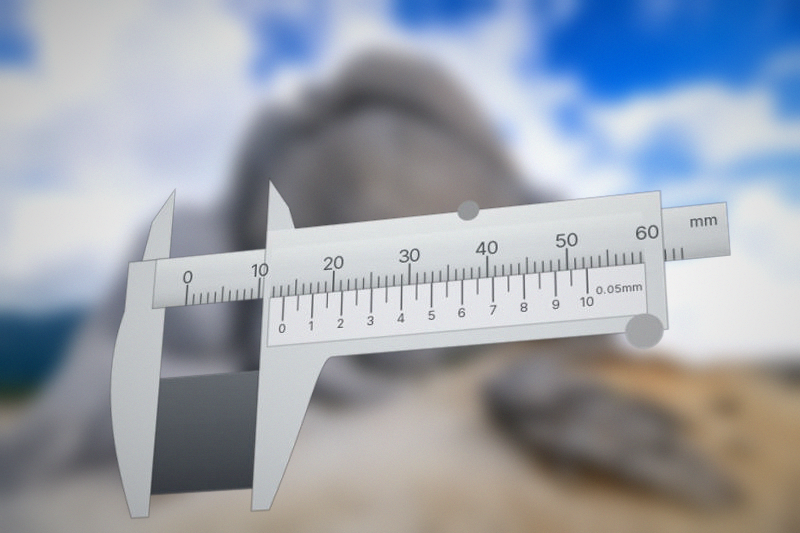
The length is 13.4; mm
